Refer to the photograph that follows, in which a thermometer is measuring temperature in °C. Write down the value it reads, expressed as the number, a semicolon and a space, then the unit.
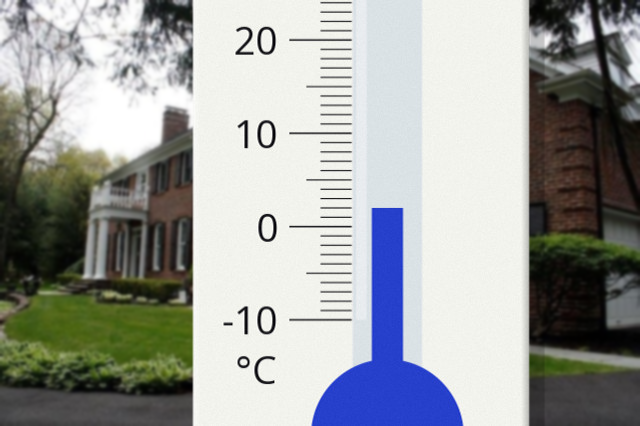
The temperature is 2; °C
